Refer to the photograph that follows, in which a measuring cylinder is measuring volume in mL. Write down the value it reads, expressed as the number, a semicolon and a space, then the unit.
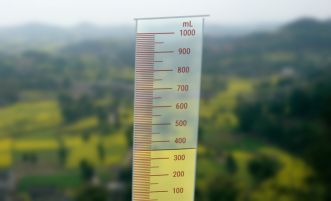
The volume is 350; mL
